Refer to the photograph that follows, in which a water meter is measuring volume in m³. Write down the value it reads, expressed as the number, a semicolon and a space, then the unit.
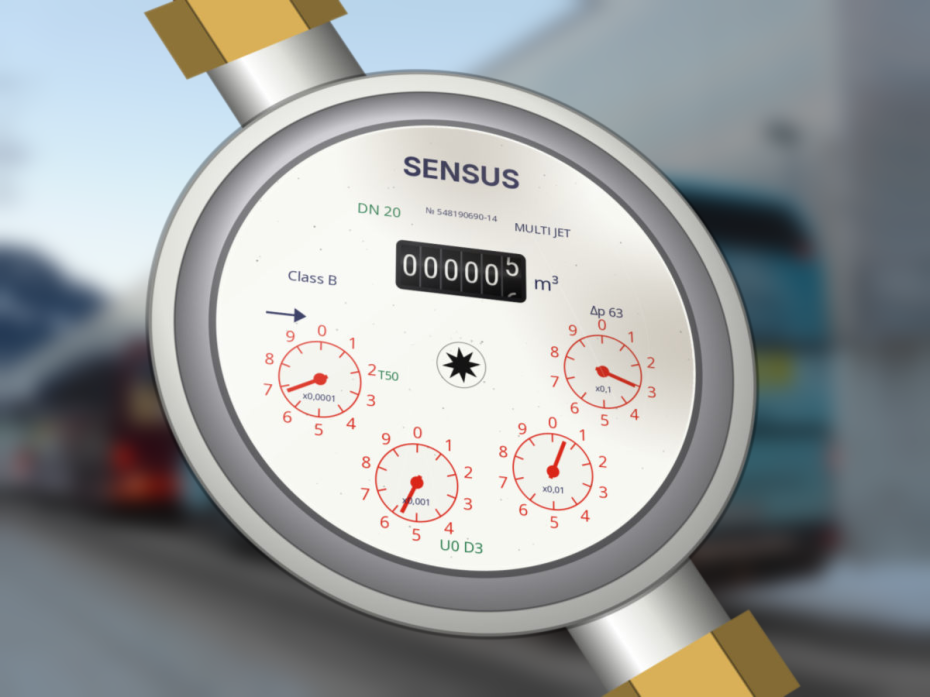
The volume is 5.3056; m³
